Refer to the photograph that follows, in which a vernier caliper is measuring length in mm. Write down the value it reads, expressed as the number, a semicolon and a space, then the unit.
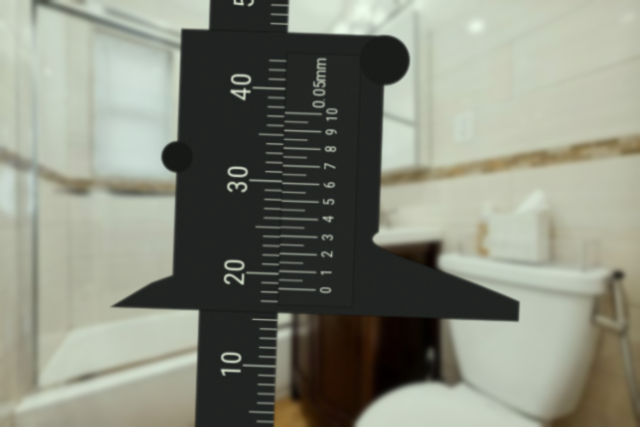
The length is 18.4; mm
